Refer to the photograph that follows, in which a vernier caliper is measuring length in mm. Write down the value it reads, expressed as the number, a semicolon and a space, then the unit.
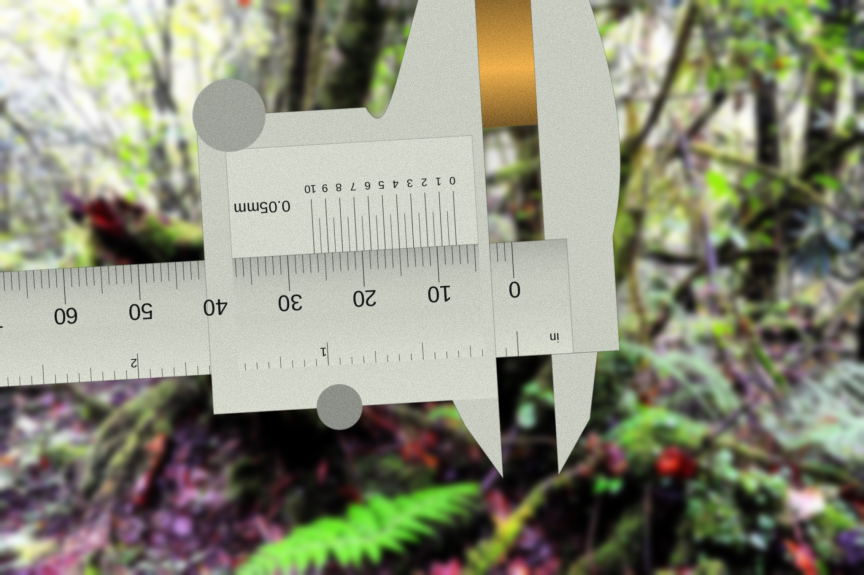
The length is 7.4; mm
